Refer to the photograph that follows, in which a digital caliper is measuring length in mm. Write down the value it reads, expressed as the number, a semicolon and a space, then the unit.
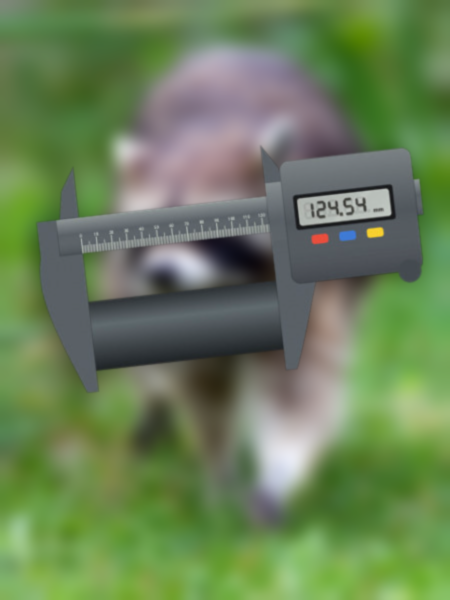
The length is 124.54; mm
